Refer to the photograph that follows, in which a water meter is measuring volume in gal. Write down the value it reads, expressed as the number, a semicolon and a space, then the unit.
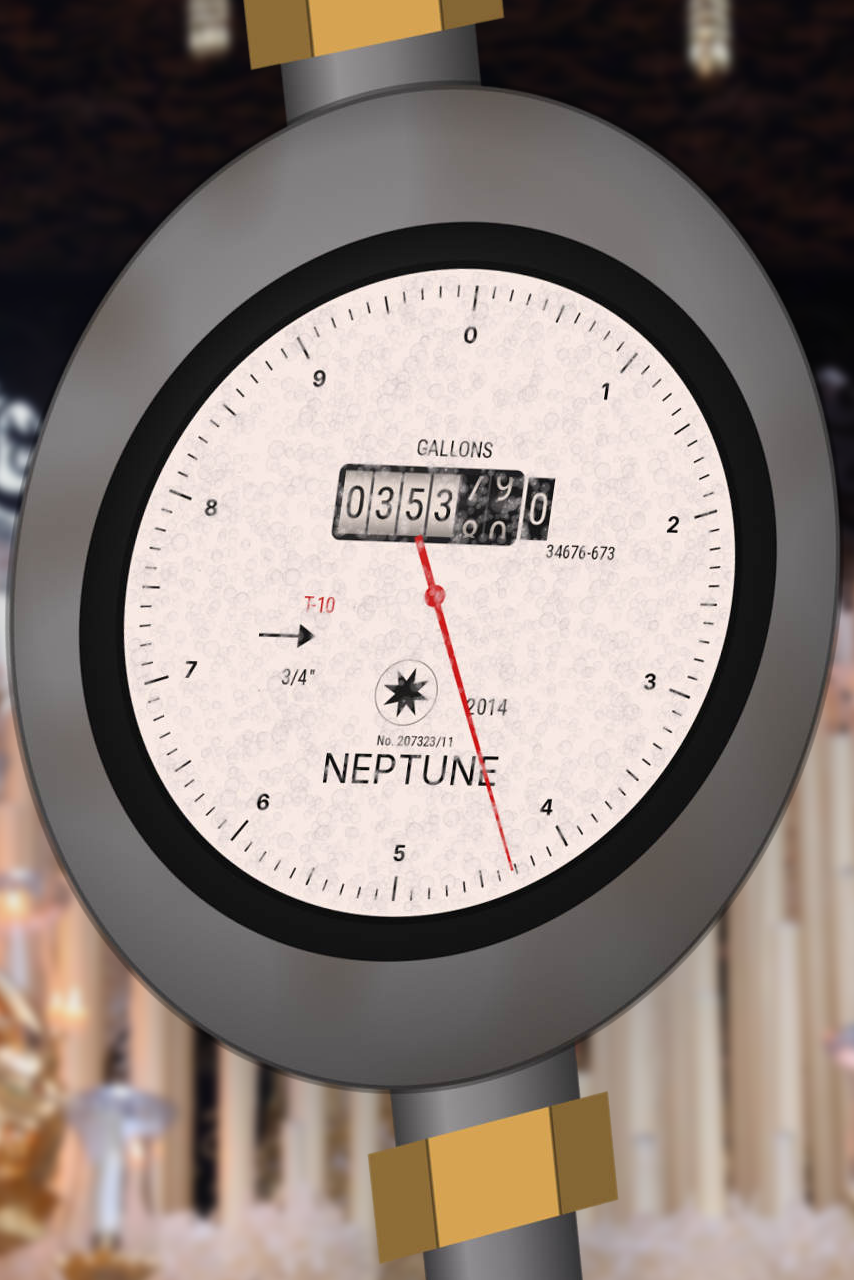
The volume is 353794.3; gal
